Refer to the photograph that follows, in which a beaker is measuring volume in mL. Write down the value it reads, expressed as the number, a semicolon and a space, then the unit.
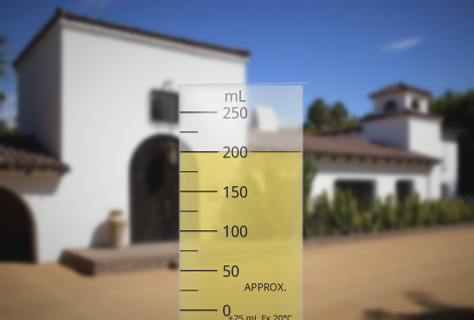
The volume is 200; mL
